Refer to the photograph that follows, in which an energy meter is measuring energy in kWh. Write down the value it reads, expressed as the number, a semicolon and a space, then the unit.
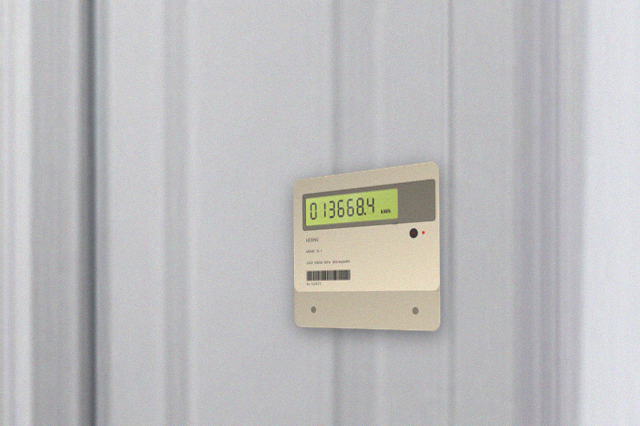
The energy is 13668.4; kWh
